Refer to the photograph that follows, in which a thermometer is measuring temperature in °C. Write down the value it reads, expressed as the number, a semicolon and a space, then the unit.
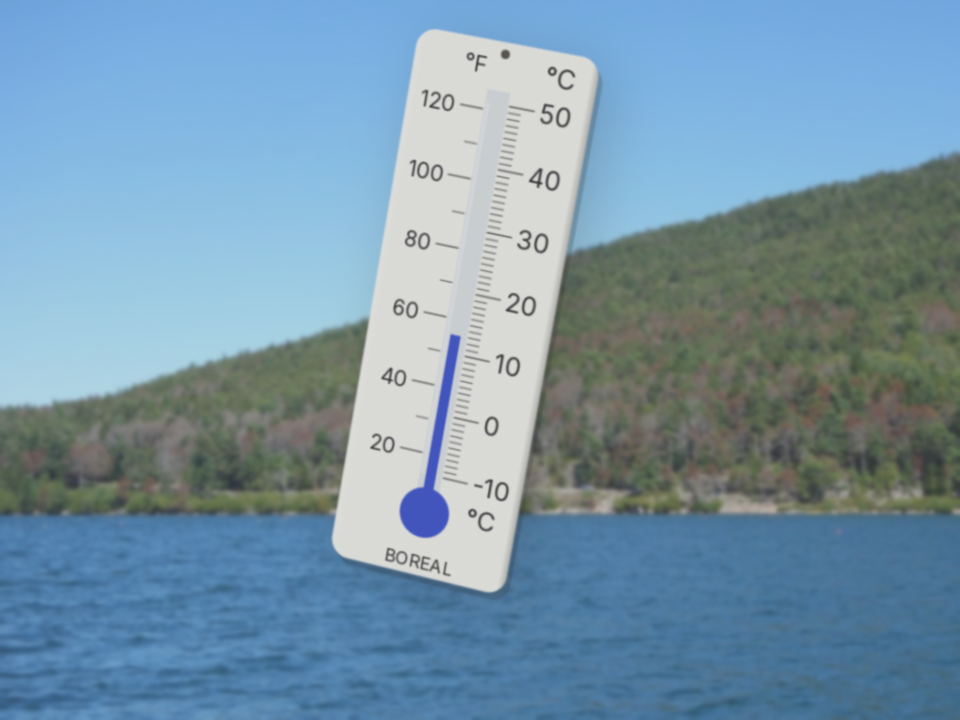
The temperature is 13; °C
